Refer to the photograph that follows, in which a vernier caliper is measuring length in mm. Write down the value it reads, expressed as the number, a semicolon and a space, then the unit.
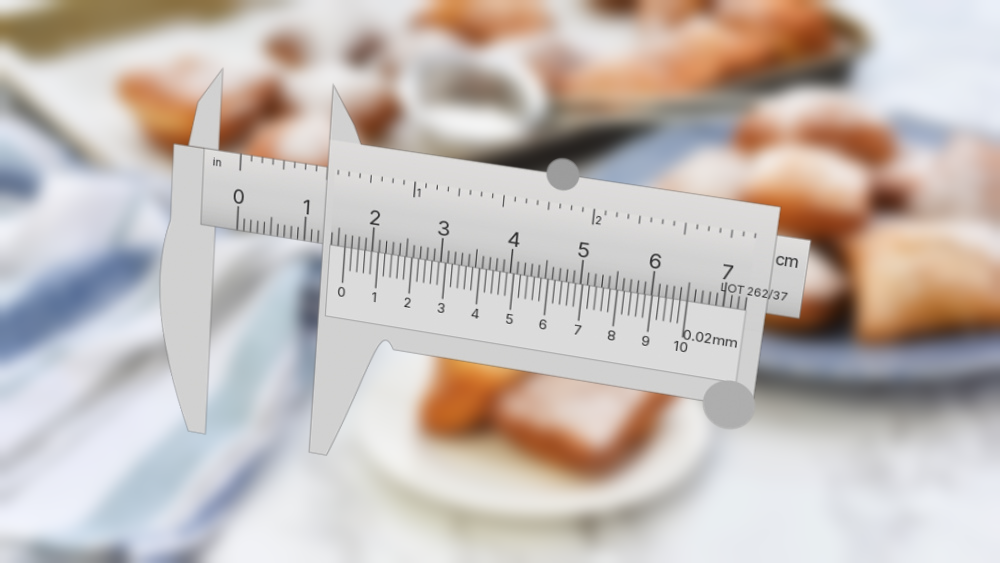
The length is 16.0; mm
